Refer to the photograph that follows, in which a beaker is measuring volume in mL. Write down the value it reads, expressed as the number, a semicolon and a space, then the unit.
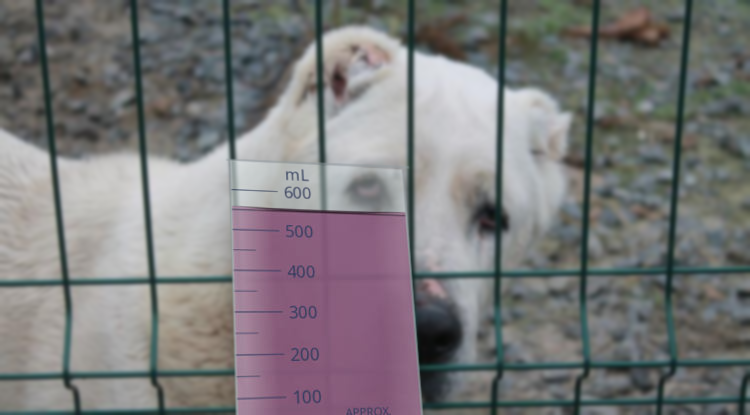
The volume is 550; mL
